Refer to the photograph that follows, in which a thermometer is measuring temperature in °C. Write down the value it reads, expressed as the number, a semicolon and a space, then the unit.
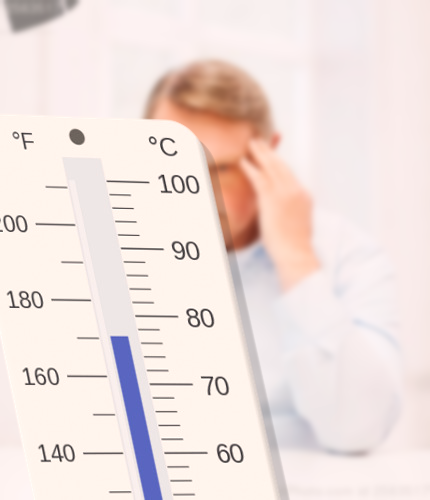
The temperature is 77; °C
